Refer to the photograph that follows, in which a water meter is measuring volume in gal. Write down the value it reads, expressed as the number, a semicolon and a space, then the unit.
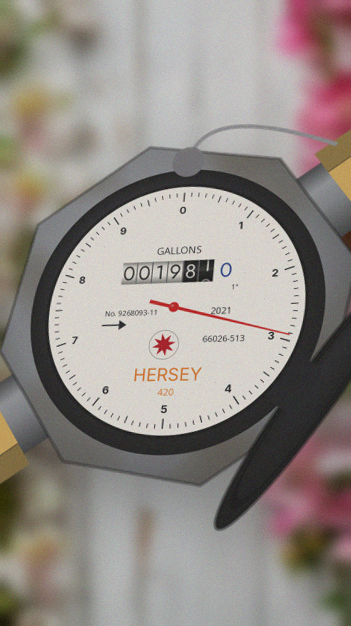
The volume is 19812.9; gal
